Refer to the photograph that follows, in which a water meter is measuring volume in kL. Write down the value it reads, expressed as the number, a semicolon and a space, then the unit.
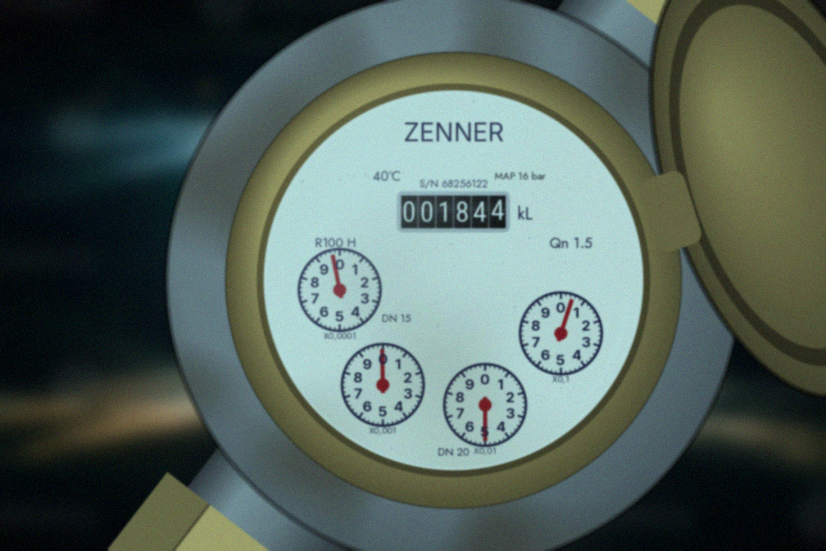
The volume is 1844.0499; kL
